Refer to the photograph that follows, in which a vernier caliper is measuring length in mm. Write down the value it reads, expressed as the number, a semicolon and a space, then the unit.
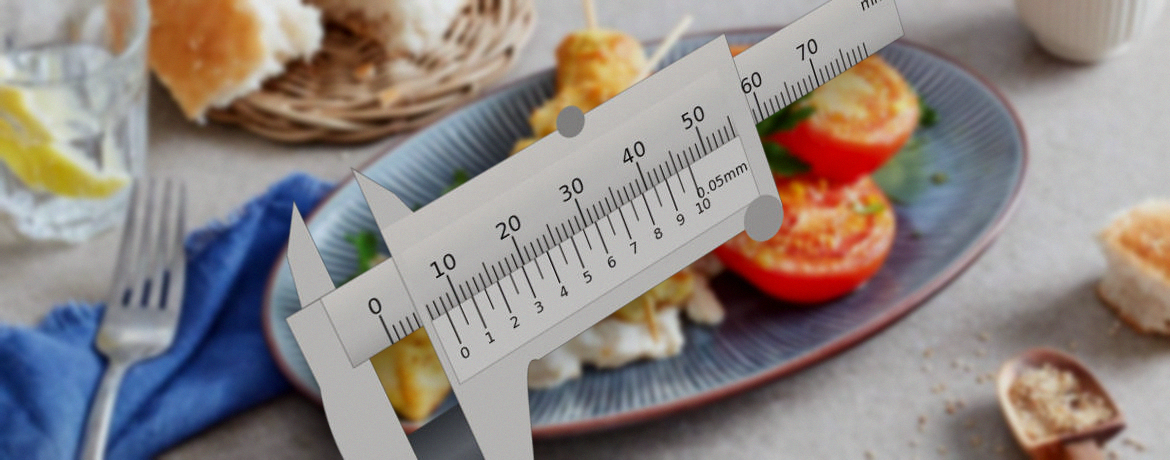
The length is 8.0; mm
